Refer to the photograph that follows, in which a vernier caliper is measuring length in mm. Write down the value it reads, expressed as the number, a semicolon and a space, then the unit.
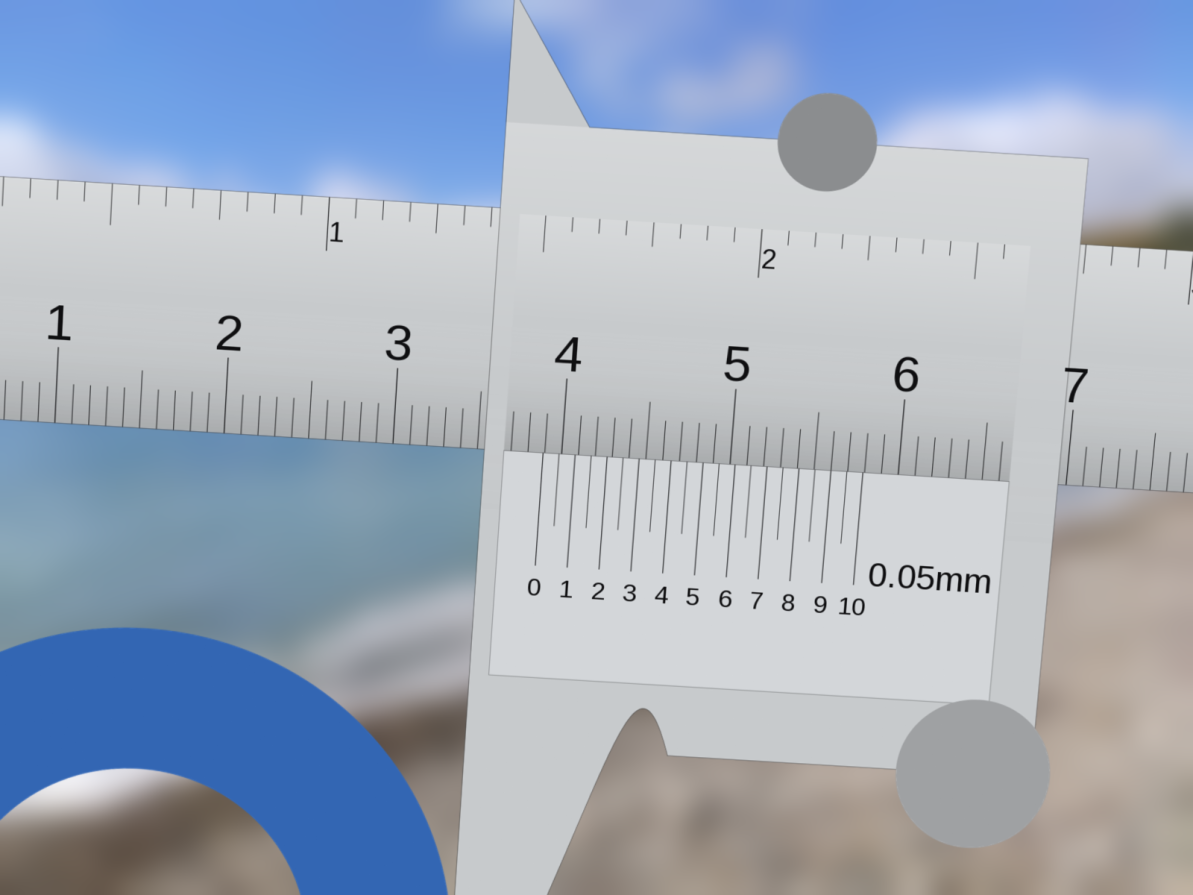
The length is 38.9; mm
